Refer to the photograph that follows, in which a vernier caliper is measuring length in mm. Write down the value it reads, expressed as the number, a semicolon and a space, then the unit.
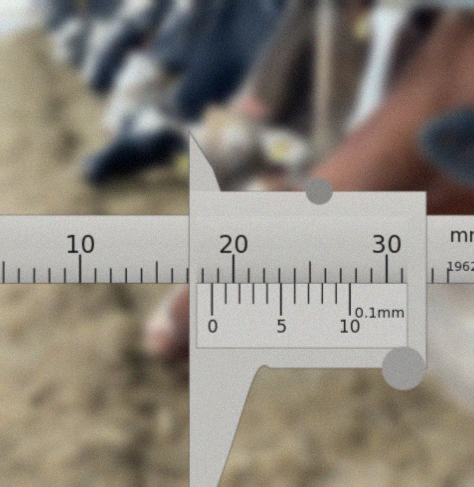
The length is 18.6; mm
